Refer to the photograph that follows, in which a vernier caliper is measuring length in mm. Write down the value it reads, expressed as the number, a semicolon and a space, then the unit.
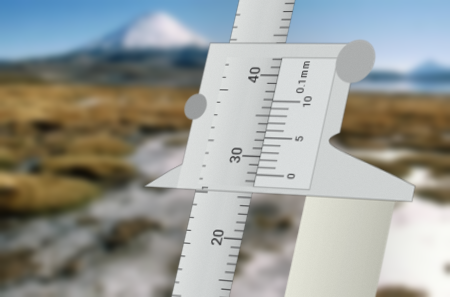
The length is 27.8; mm
